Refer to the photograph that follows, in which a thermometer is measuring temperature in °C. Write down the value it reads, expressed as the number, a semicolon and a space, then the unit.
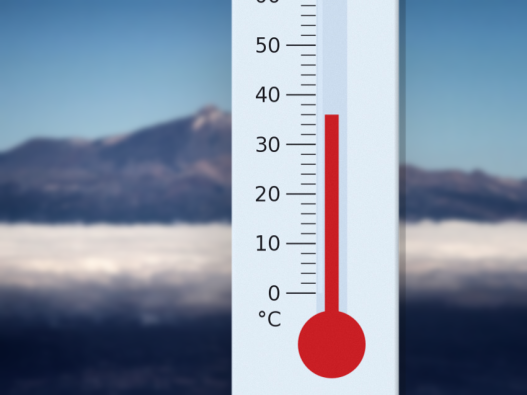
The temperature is 36; °C
